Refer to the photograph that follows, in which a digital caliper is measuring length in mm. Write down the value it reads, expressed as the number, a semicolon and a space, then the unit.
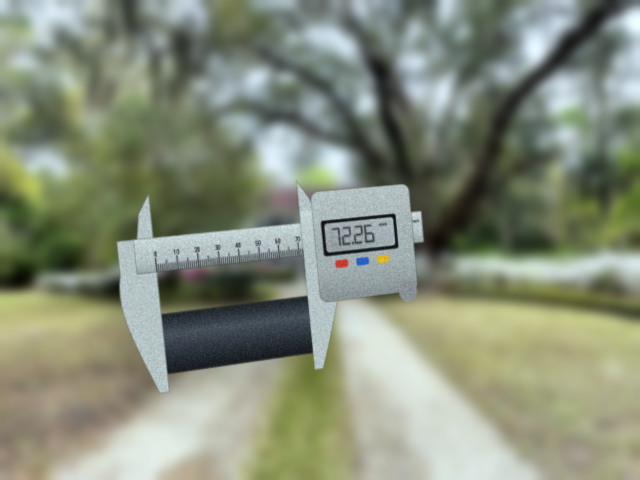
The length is 72.26; mm
